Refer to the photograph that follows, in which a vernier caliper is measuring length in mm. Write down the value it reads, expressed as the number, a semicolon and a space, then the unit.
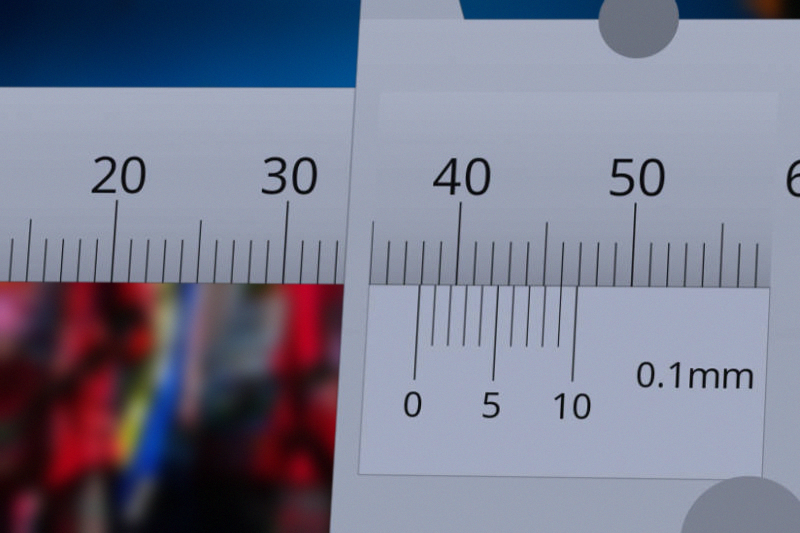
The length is 37.9; mm
